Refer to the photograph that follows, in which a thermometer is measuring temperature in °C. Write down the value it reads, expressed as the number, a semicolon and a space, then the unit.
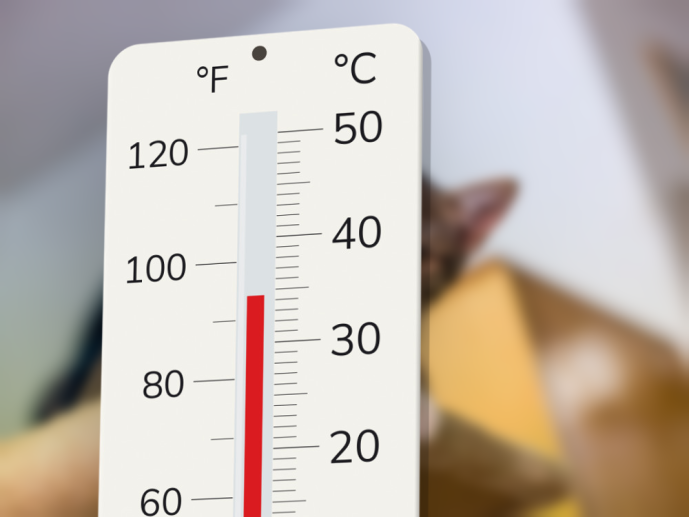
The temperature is 34.5; °C
